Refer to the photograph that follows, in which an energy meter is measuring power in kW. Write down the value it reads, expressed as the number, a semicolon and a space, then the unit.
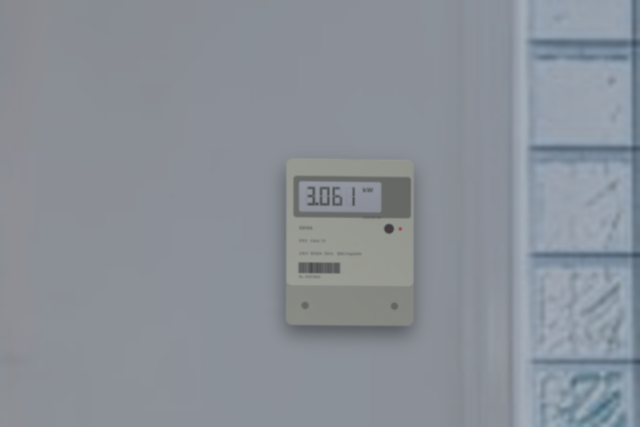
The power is 3.061; kW
